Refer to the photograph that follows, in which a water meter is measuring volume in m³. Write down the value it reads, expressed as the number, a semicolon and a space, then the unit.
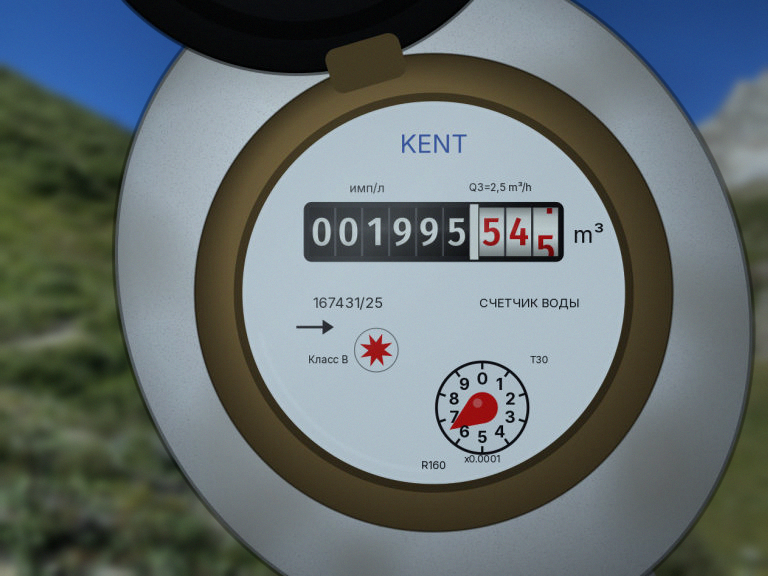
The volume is 1995.5446; m³
